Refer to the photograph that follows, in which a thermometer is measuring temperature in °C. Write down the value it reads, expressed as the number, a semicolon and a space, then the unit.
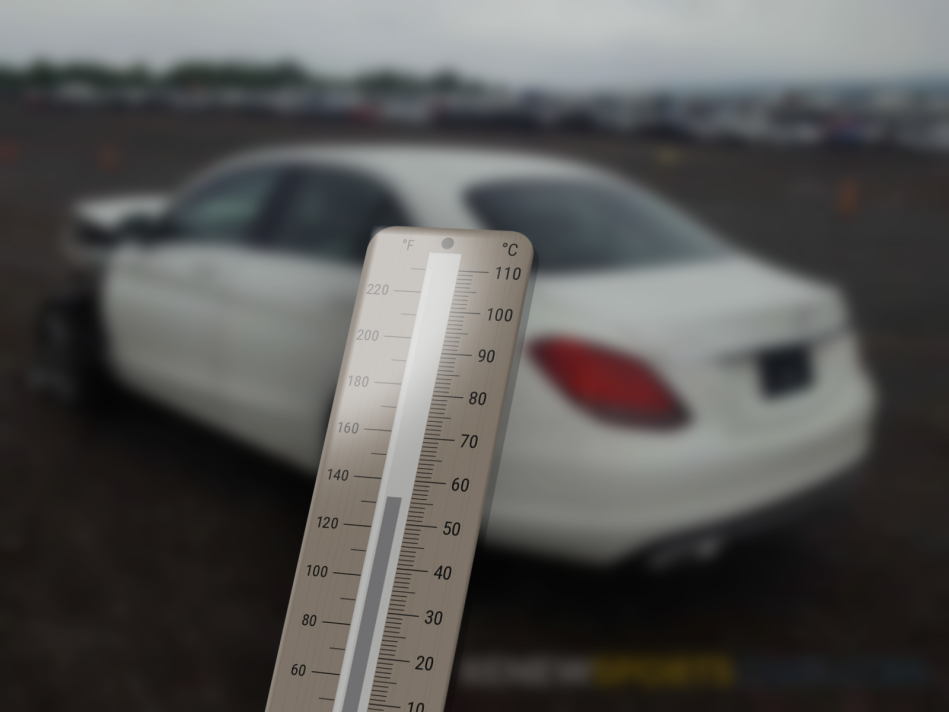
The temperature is 56; °C
